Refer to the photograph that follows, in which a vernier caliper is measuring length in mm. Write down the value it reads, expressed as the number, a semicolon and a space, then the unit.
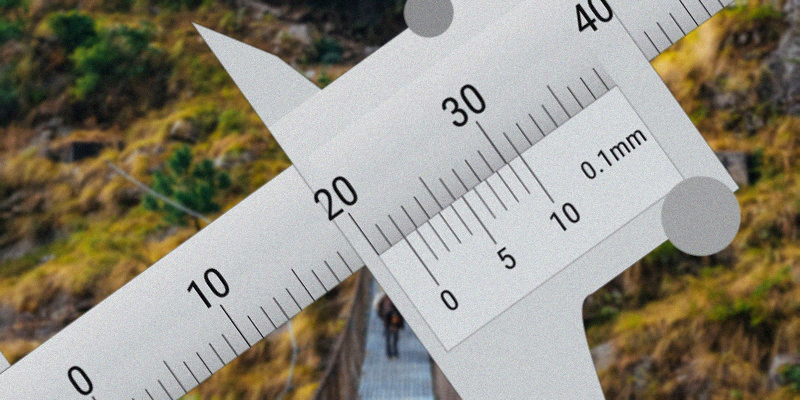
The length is 22.0; mm
